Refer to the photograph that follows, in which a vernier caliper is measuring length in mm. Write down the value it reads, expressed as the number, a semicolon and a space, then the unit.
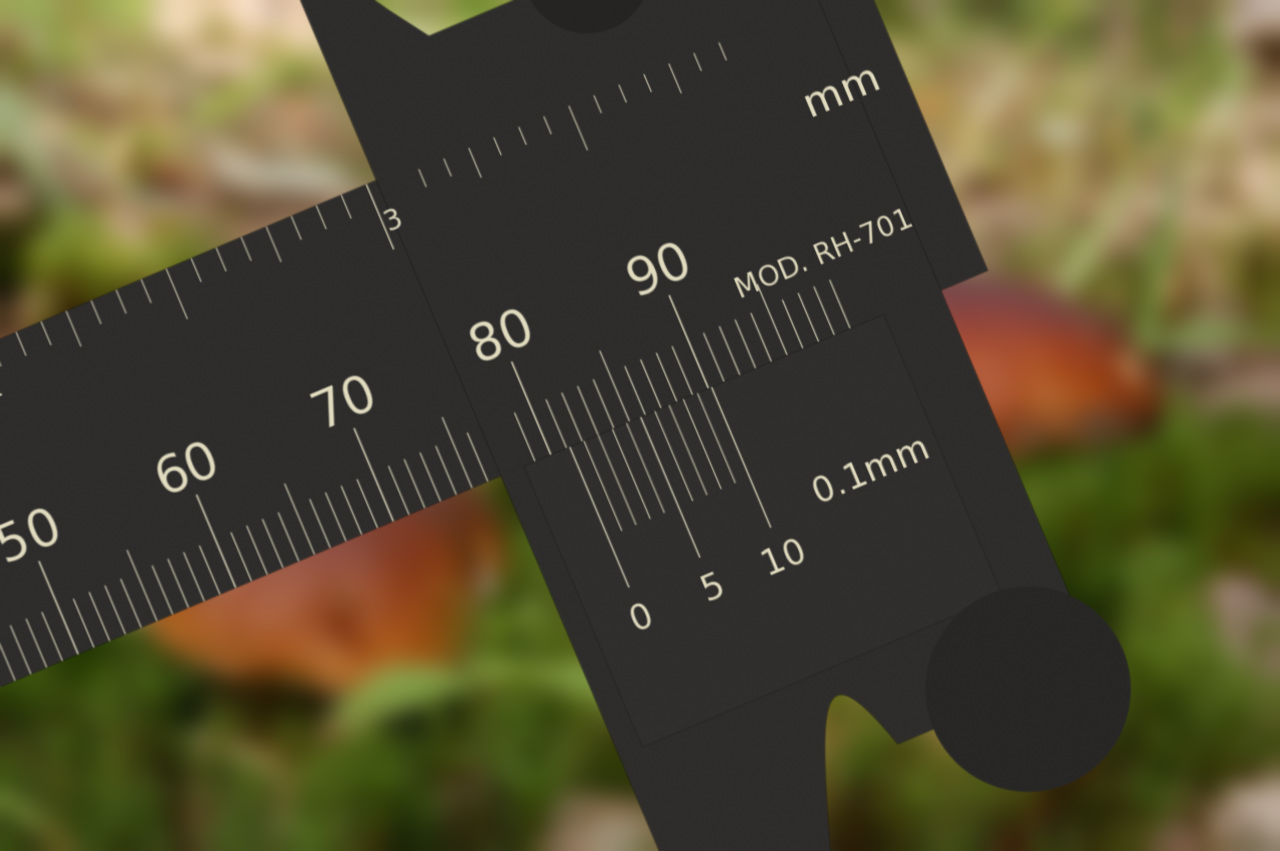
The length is 81.2; mm
